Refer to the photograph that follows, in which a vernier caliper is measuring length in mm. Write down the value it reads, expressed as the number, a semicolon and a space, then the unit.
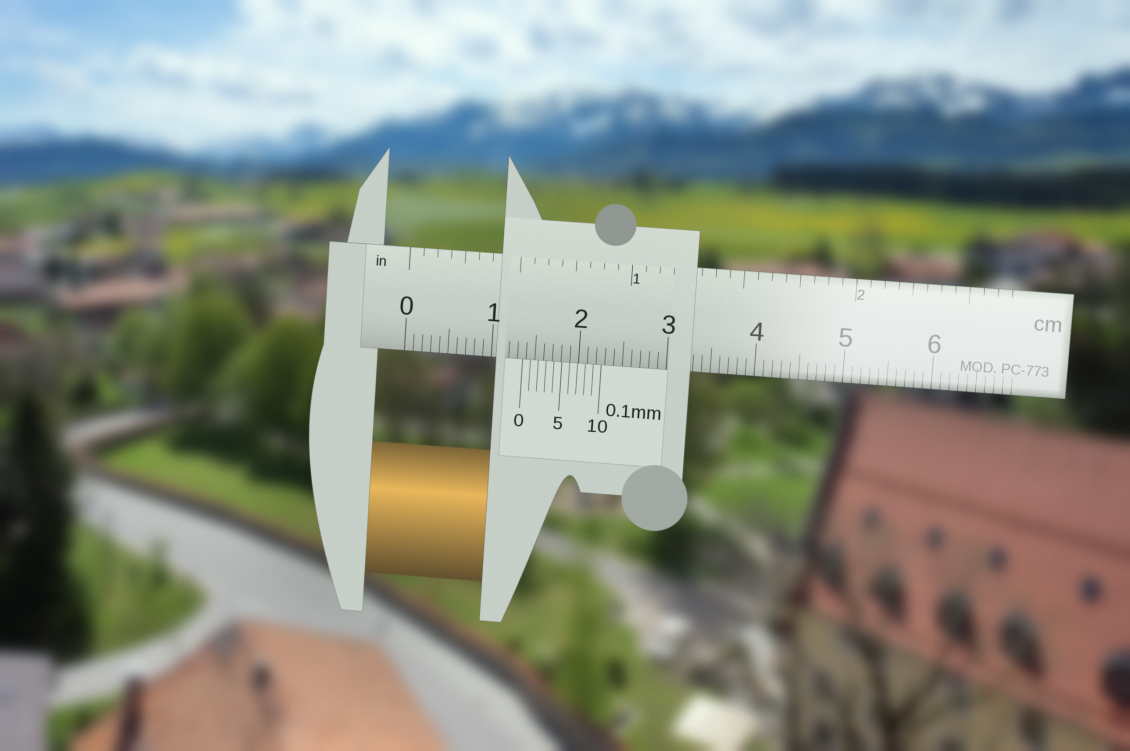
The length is 13.6; mm
